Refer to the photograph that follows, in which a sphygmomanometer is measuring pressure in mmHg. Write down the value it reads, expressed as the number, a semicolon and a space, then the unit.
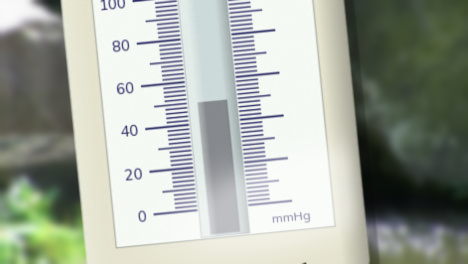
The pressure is 50; mmHg
